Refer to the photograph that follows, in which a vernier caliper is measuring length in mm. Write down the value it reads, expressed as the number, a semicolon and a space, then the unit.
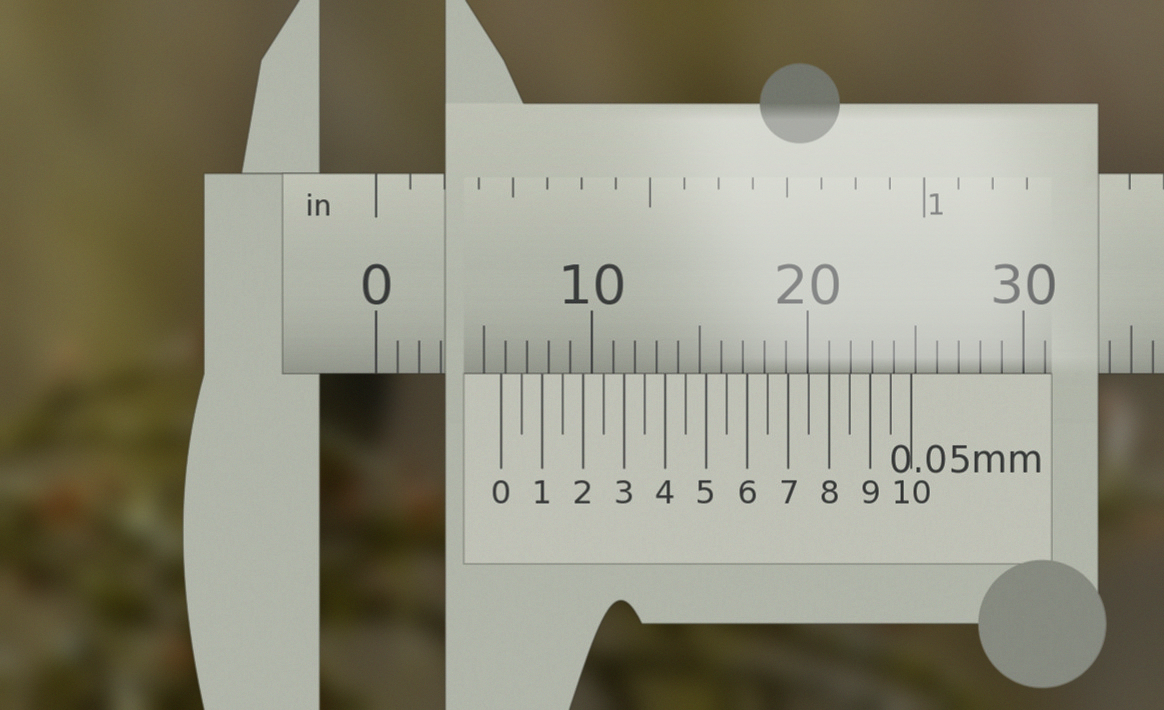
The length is 5.8; mm
